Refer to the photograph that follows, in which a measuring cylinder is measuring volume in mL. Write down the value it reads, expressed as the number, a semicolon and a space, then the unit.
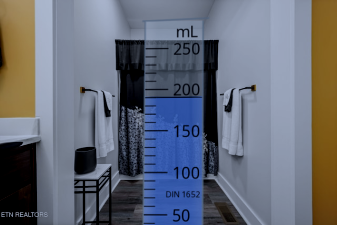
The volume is 190; mL
